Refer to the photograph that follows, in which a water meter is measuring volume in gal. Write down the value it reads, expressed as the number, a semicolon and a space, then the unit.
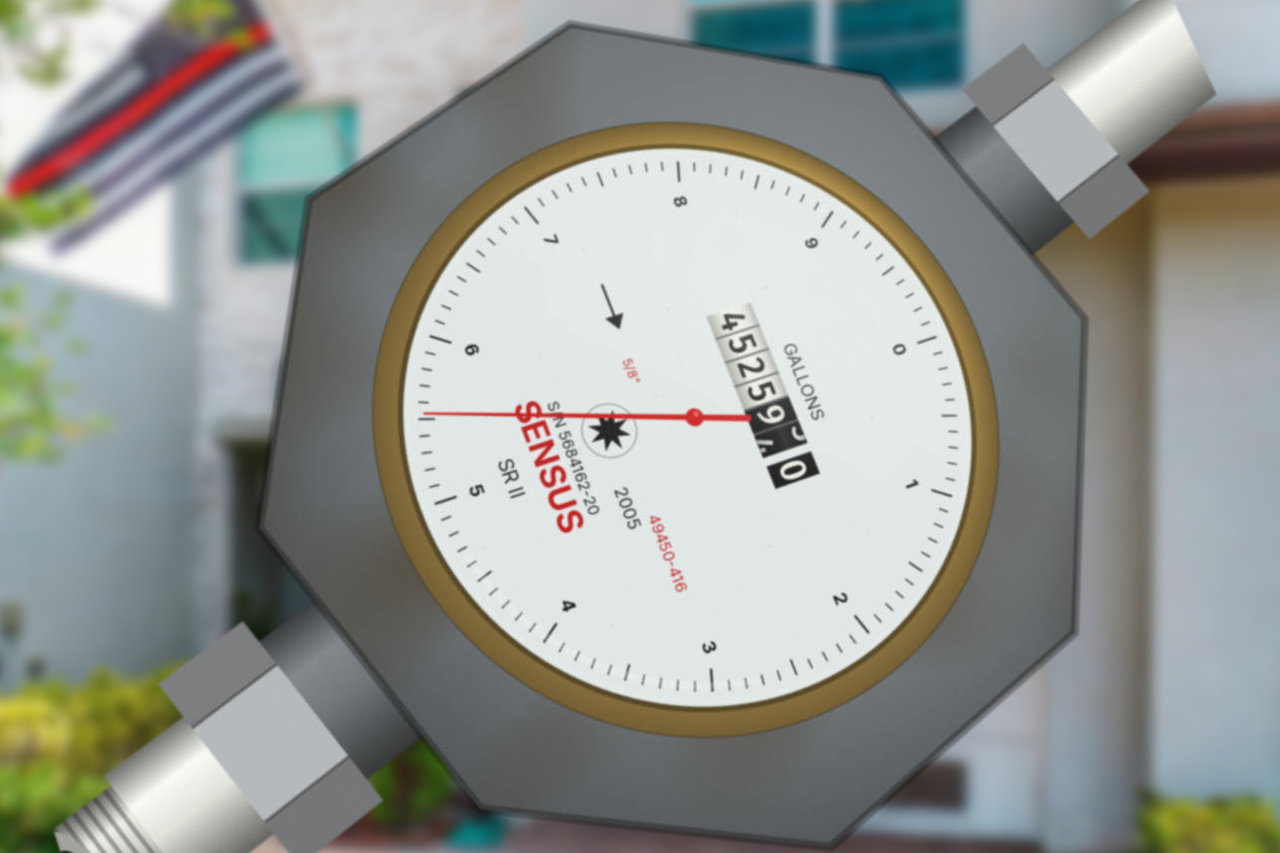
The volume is 4525935.5; gal
